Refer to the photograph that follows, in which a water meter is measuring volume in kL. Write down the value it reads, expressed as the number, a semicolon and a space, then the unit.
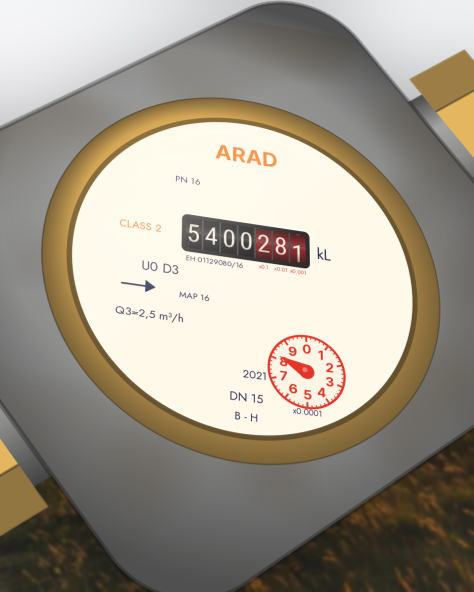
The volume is 5400.2808; kL
